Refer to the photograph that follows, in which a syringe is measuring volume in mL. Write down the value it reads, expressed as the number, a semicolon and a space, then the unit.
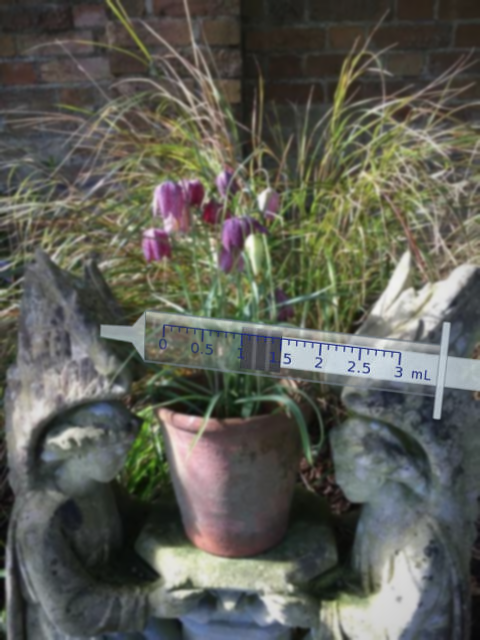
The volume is 1; mL
